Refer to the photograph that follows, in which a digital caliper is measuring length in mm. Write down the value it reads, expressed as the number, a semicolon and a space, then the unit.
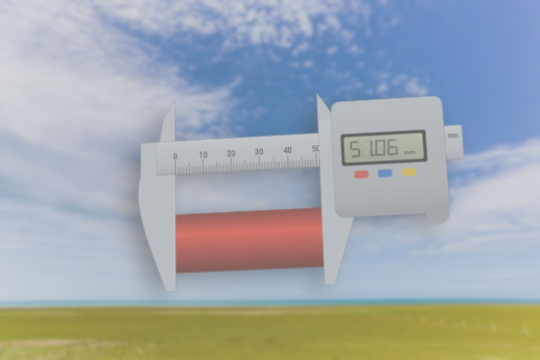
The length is 51.06; mm
